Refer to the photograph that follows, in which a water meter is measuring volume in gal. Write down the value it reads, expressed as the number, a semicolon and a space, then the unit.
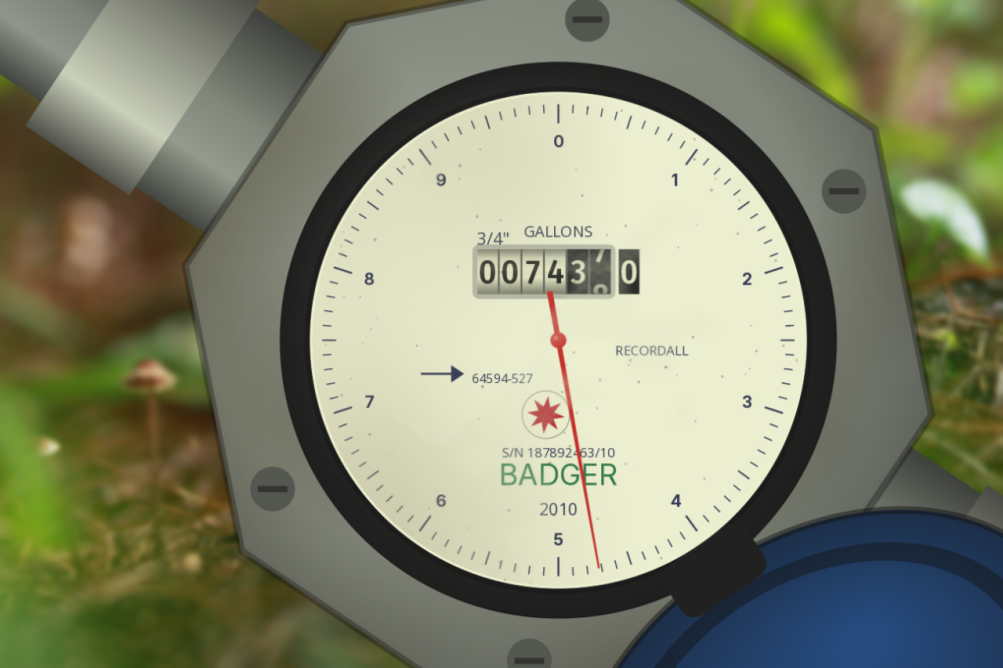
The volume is 74374.7; gal
